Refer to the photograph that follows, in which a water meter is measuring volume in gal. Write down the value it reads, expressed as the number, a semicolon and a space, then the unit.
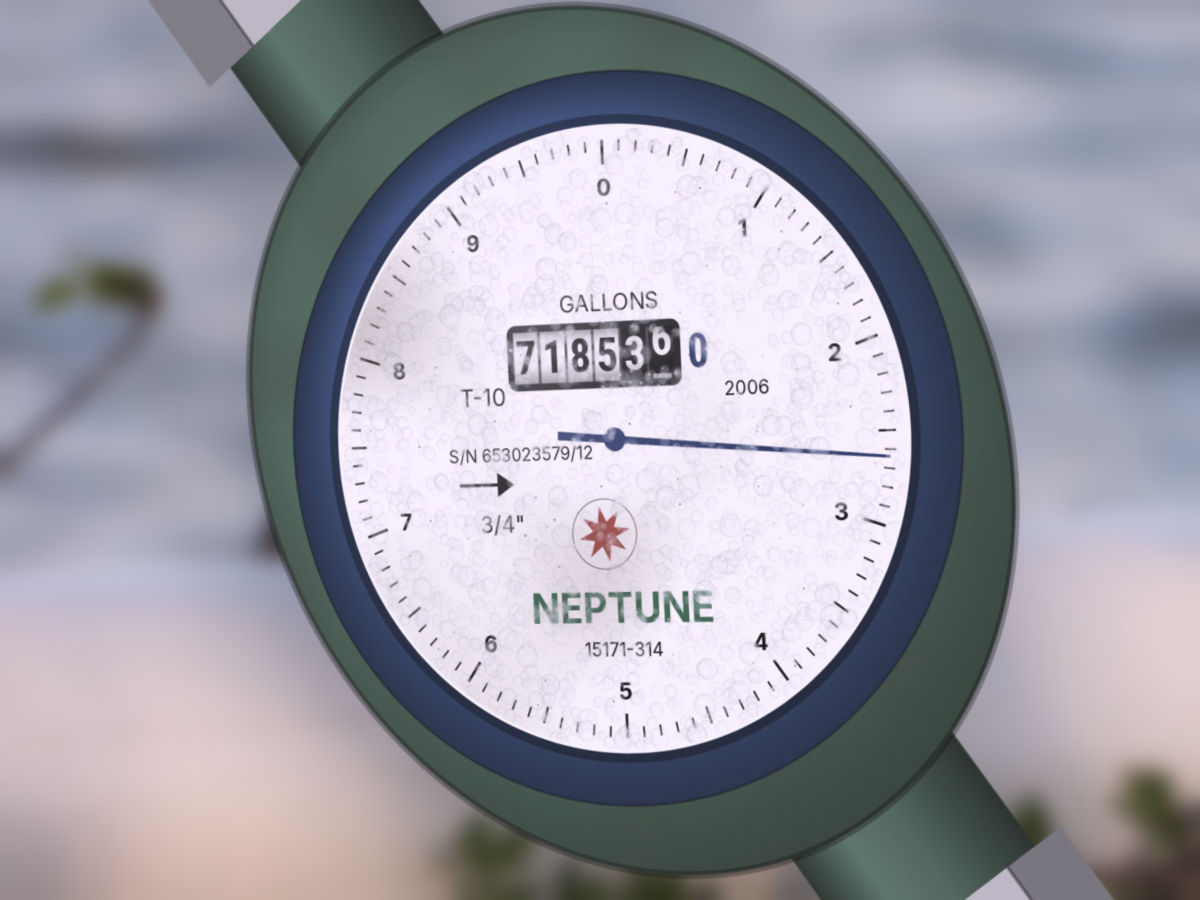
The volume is 7185362.6; gal
